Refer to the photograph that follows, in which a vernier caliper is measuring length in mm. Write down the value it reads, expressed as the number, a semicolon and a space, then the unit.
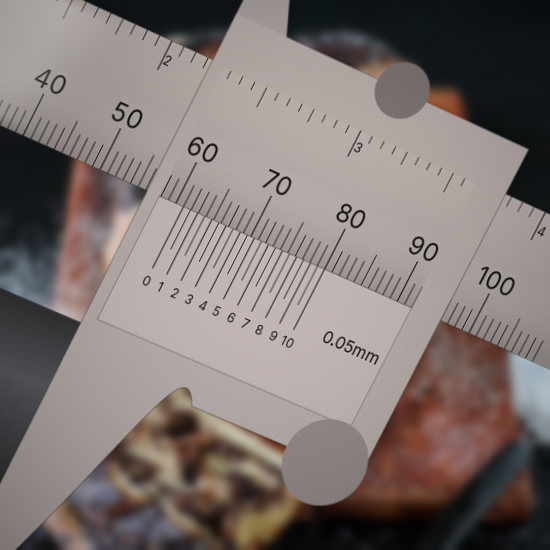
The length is 61.0; mm
